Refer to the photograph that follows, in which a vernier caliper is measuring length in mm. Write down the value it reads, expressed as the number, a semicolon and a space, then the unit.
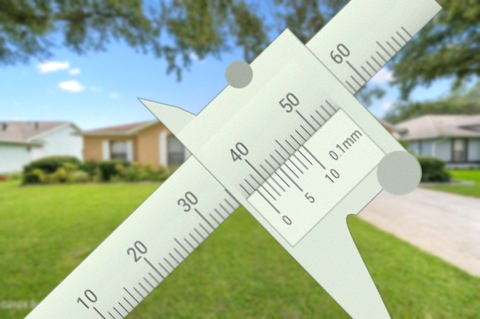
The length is 38.2; mm
